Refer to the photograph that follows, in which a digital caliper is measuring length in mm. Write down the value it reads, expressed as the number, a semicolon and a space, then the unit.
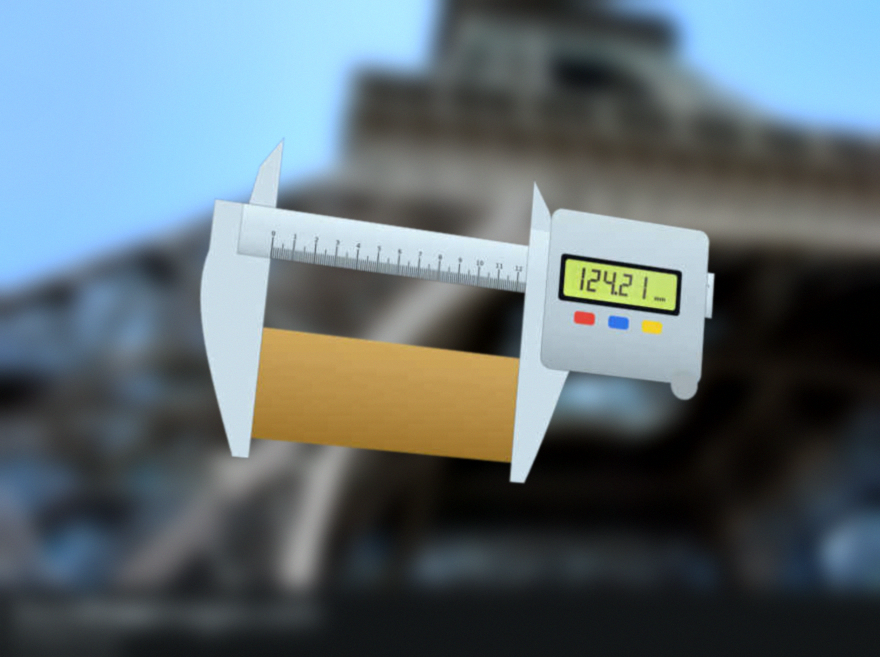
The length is 124.21; mm
